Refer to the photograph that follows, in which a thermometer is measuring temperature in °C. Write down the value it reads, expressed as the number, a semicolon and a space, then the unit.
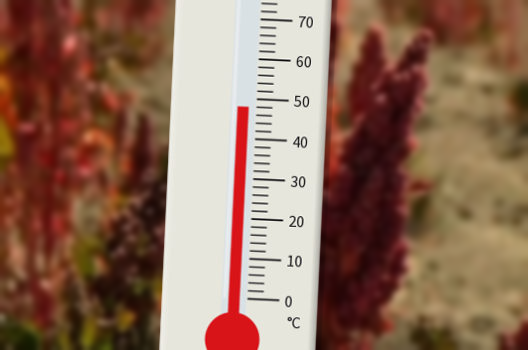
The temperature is 48; °C
